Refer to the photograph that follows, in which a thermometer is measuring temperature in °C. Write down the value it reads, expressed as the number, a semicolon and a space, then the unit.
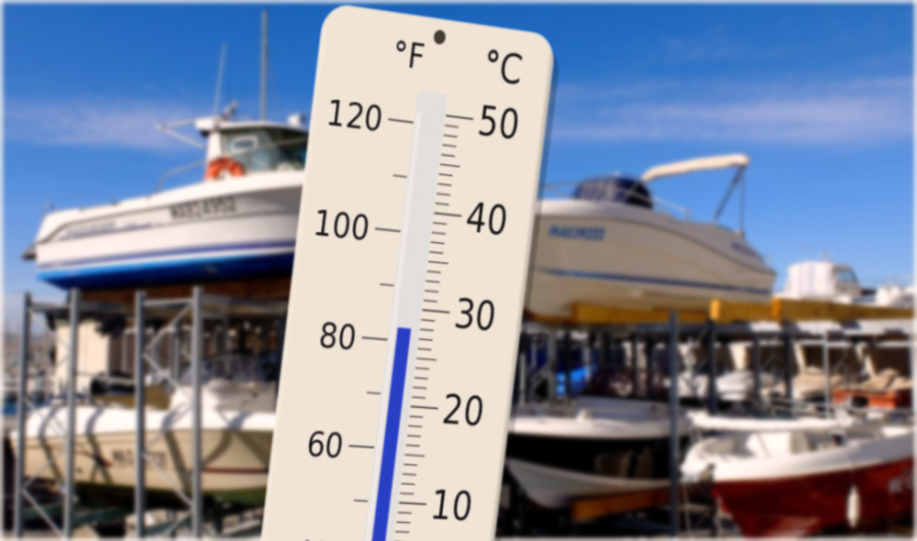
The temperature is 28; °C
